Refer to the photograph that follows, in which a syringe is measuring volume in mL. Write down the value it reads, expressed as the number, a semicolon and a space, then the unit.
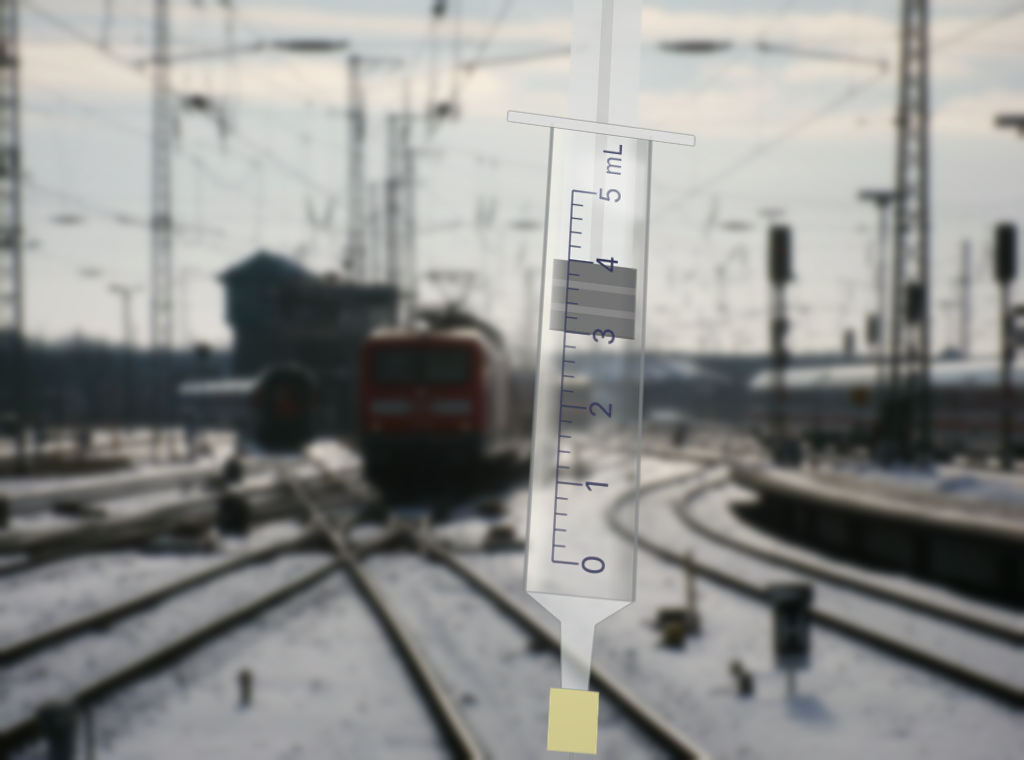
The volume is 3; mL
